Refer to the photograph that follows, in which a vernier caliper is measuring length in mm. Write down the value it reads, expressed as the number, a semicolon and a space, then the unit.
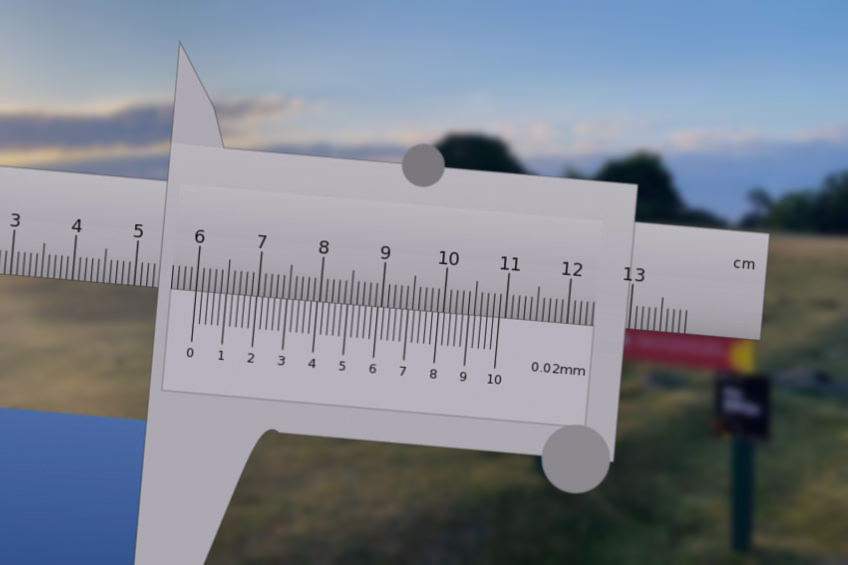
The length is 60.0; mm
